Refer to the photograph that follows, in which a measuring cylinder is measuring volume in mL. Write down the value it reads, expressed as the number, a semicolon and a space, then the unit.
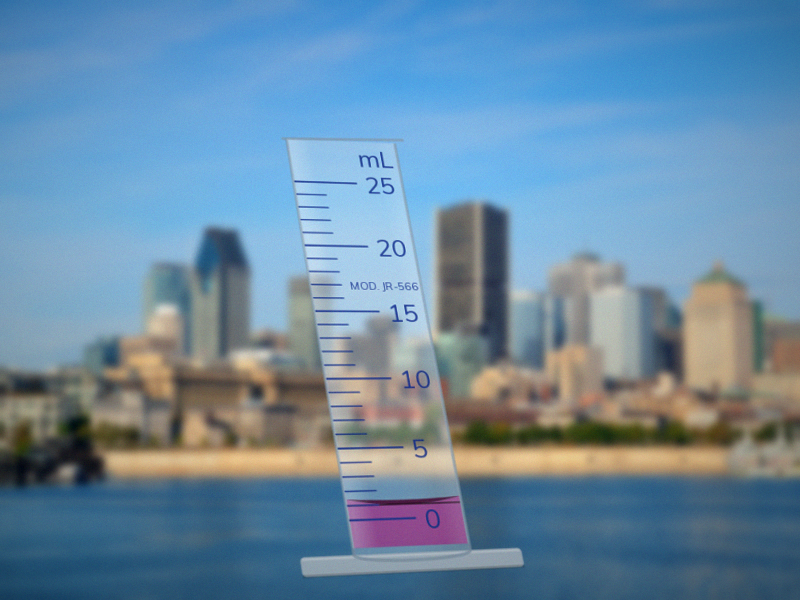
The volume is 1; mL
